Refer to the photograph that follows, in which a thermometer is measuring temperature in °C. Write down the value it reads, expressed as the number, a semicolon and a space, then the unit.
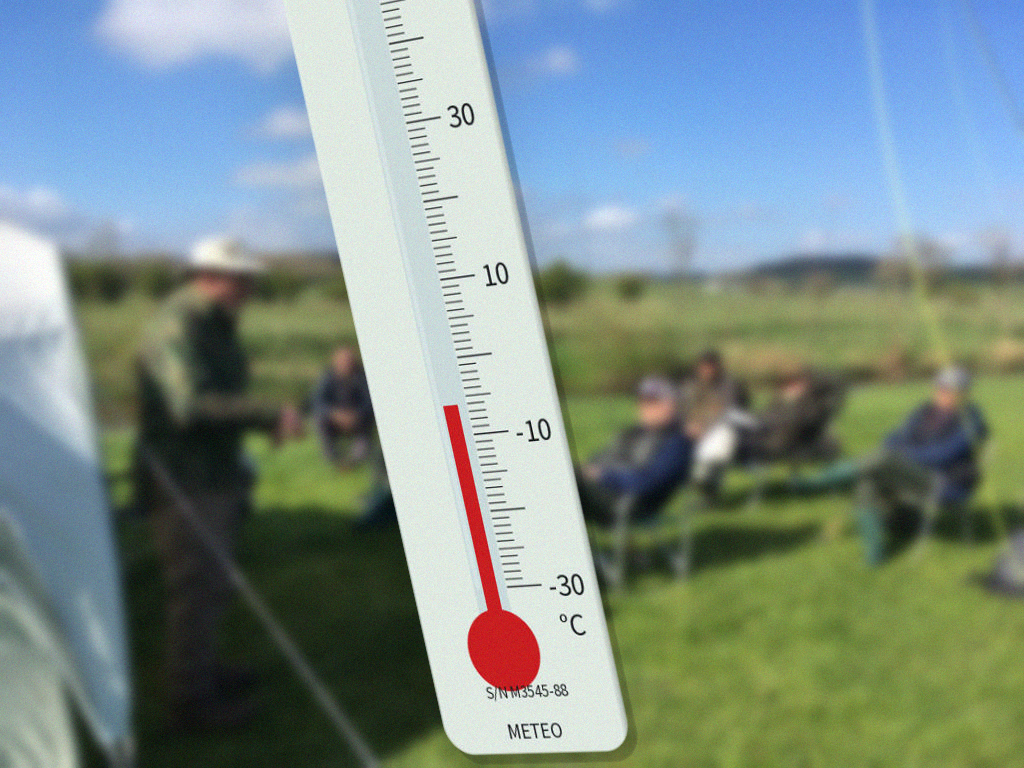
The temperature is -6; °C
